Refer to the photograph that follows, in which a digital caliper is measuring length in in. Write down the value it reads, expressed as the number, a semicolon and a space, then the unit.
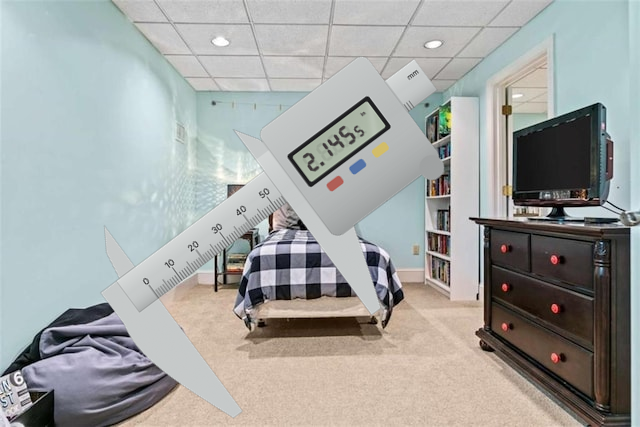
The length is 2.1455; in
